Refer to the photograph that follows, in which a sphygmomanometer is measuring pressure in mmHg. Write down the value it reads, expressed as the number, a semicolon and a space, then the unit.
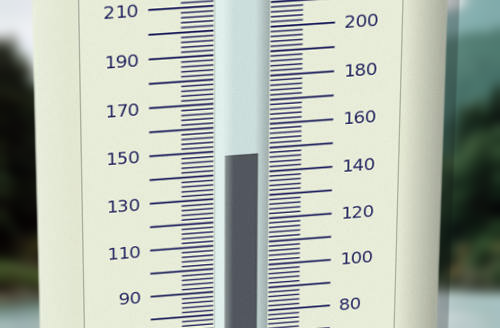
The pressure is 148; mmHg
